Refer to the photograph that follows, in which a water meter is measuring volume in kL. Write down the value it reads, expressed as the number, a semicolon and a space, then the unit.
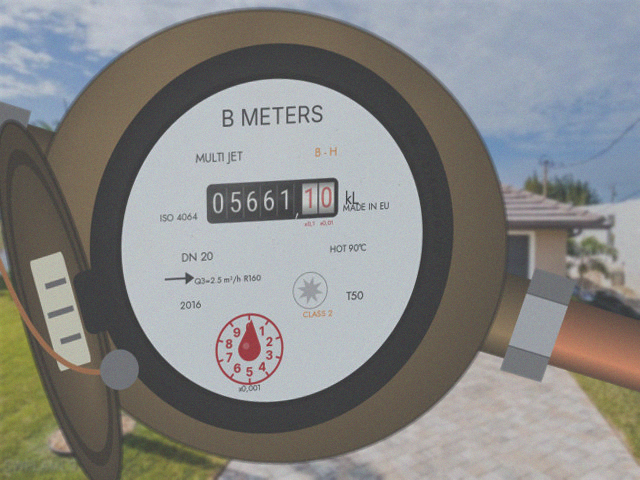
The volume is 5661.100; kL
